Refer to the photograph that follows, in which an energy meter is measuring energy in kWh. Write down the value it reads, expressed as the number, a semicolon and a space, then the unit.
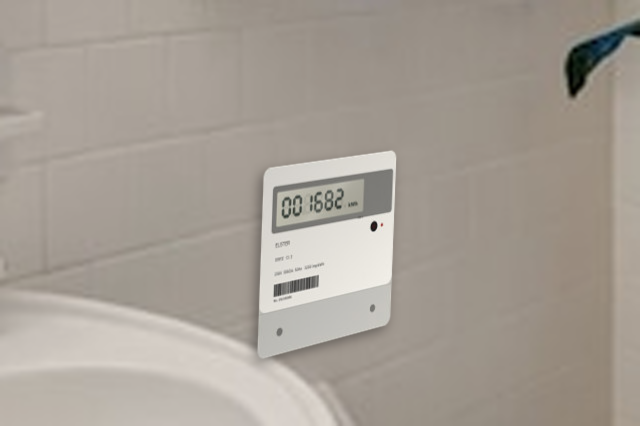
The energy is 1682; kWh
